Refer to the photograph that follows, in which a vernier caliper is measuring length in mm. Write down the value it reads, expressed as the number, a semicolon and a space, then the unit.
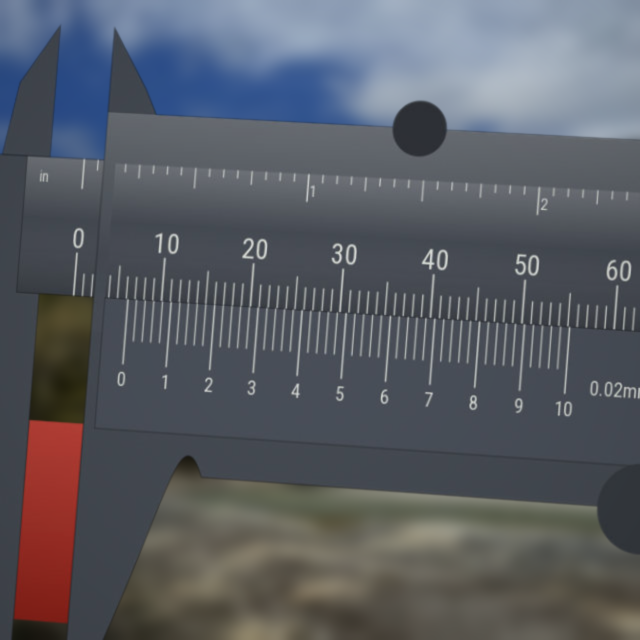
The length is 6.2; mm
